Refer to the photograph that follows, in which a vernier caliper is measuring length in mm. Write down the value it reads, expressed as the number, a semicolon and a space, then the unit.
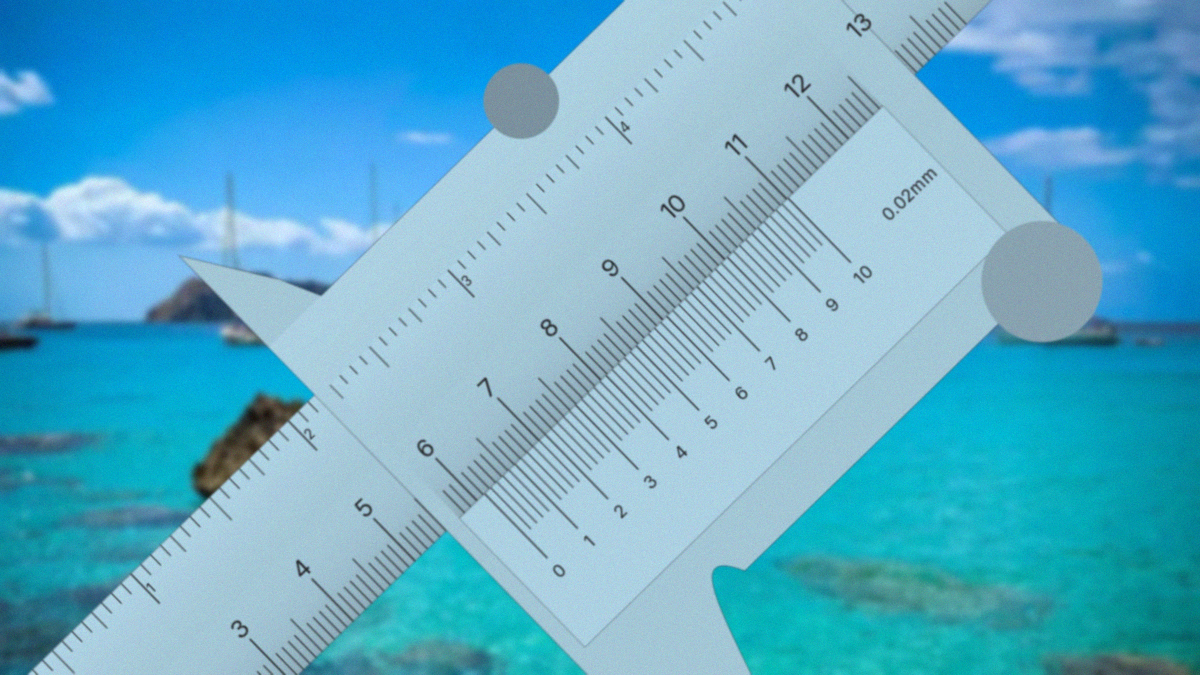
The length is 61.2; mm
